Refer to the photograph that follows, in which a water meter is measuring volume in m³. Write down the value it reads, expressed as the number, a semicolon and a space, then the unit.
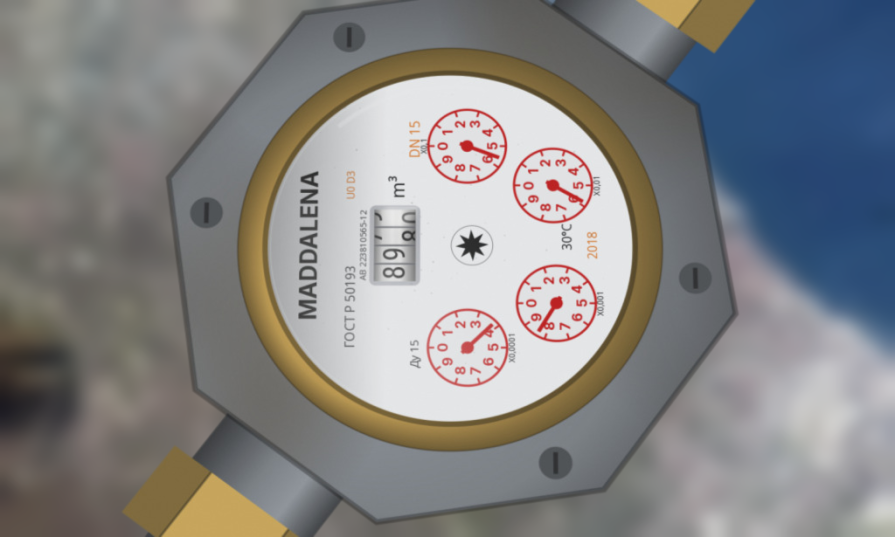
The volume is 8979.5583; m³
